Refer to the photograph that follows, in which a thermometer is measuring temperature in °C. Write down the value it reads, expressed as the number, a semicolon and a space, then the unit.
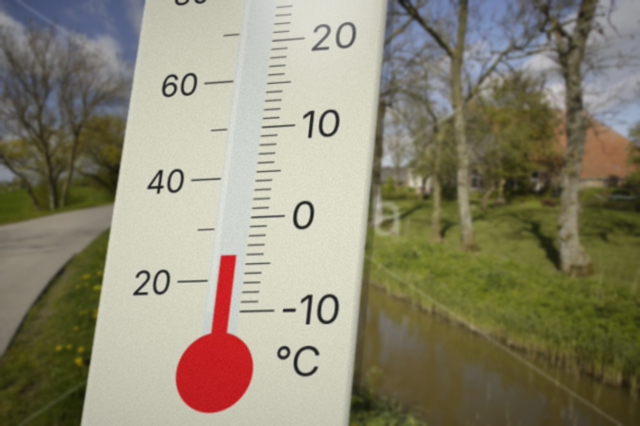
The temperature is -4; °C
